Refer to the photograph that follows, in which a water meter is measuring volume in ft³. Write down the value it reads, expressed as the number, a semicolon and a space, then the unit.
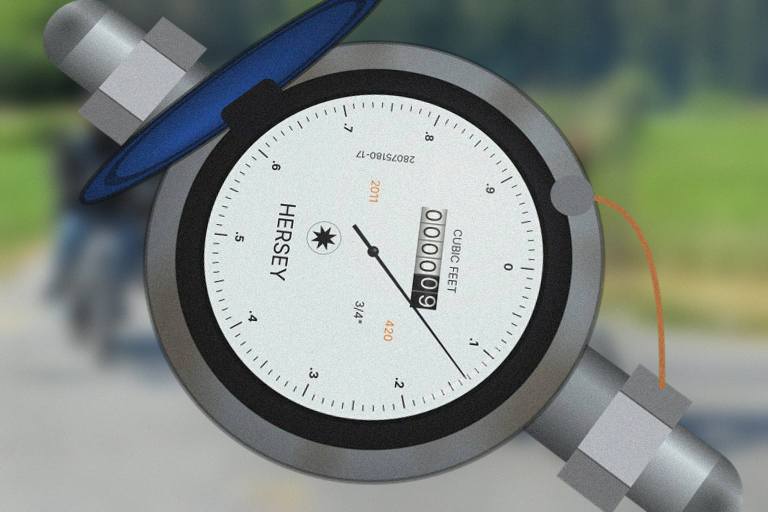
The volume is 9.13; ft³
